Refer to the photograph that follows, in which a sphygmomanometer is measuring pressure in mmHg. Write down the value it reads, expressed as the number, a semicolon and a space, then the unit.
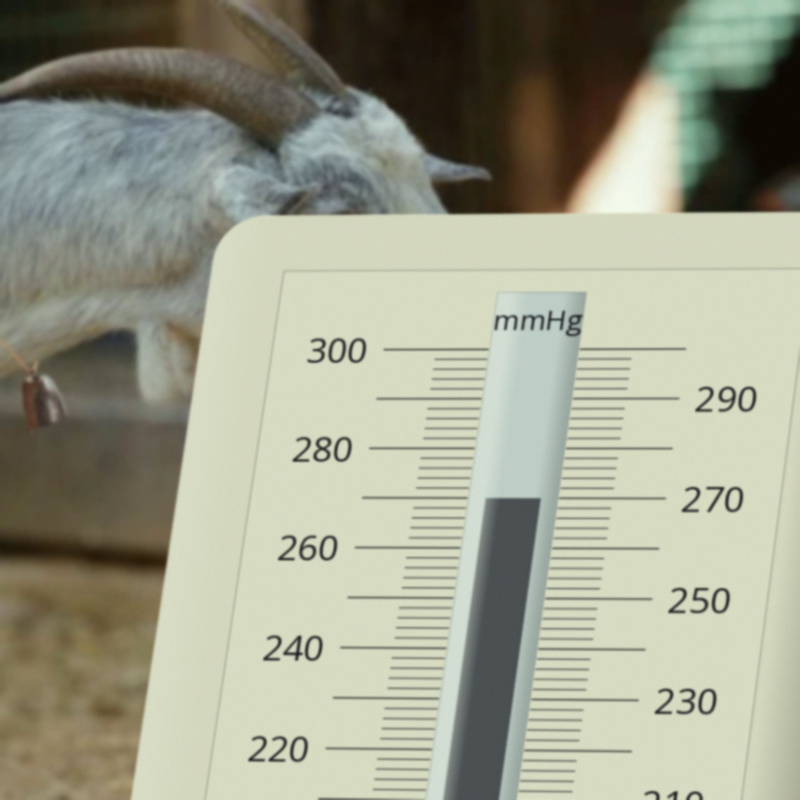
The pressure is 270; mmHg
